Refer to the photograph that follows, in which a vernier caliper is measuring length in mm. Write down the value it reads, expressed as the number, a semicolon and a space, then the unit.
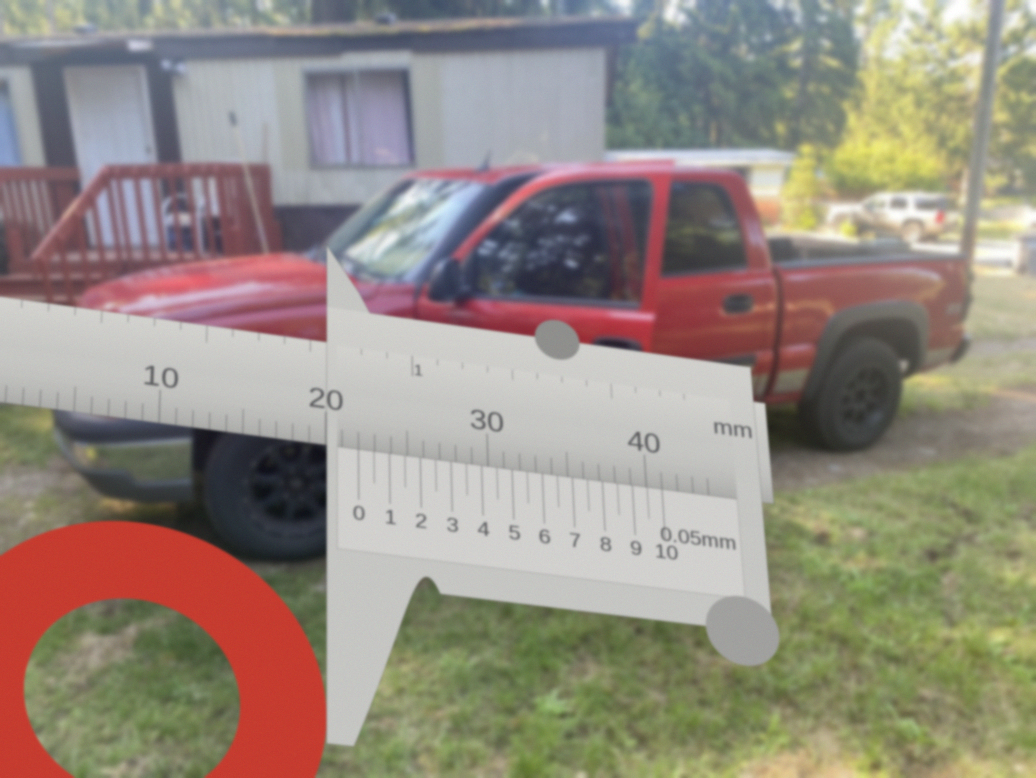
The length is 22.0; mm
